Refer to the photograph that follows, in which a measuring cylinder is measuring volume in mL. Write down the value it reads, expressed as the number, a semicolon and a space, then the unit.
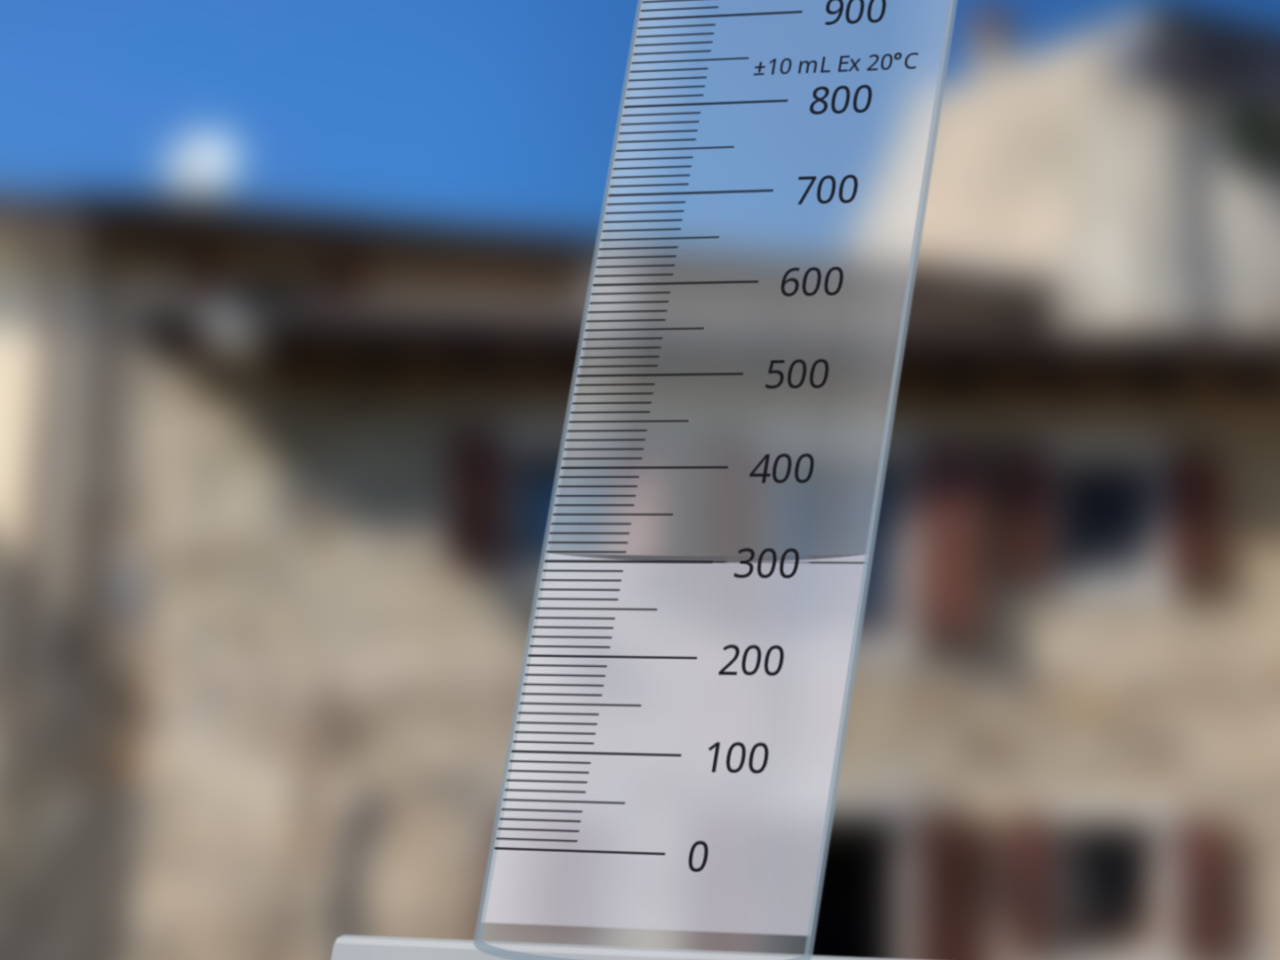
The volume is 300; mL
